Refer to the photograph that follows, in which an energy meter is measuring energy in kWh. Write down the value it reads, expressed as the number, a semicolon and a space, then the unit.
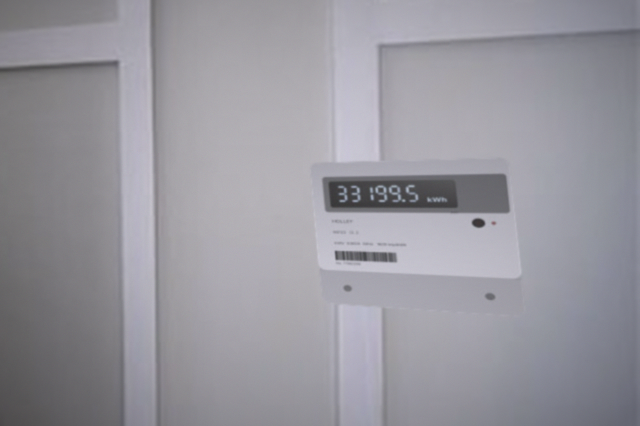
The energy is 33199.5; kWh
